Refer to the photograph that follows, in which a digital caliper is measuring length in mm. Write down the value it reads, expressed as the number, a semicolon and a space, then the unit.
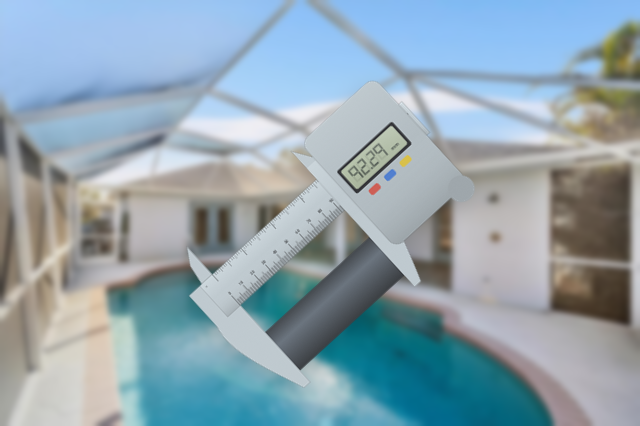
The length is 92.29; mm
